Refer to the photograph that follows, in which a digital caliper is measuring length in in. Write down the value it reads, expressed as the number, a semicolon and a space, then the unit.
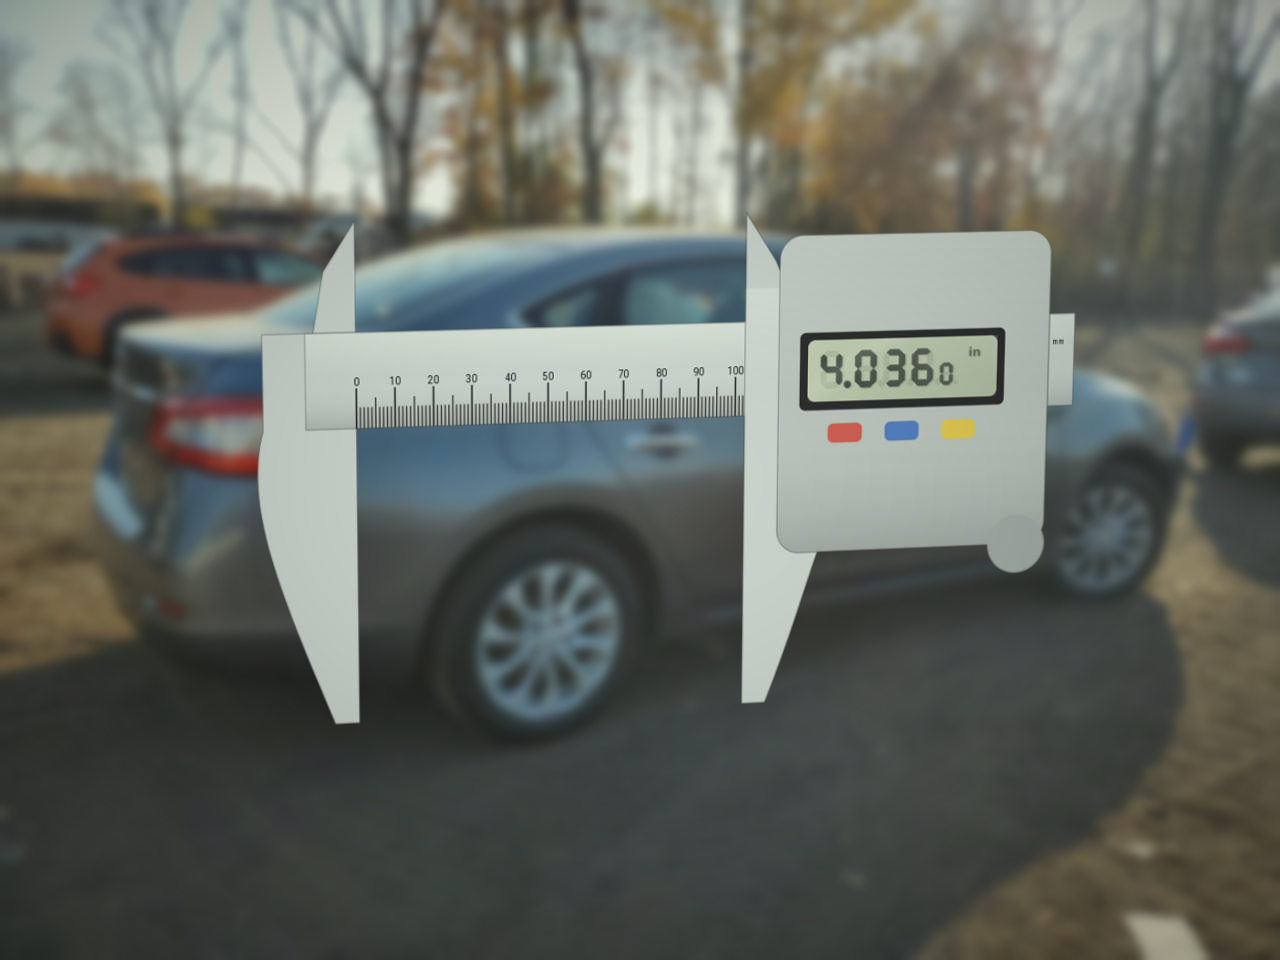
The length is 4.0360; in
